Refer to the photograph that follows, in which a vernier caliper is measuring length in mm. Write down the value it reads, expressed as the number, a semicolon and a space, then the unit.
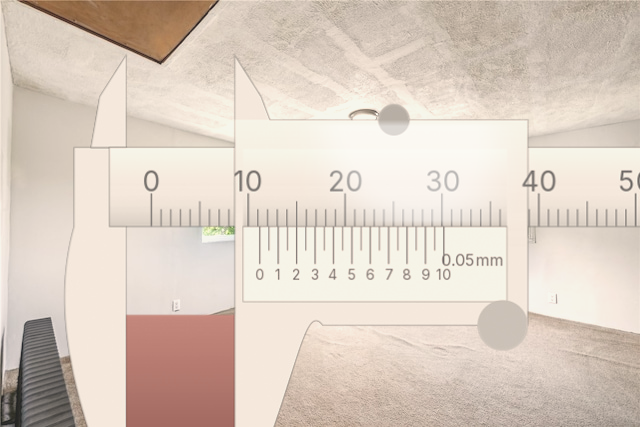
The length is 11.2; mm
